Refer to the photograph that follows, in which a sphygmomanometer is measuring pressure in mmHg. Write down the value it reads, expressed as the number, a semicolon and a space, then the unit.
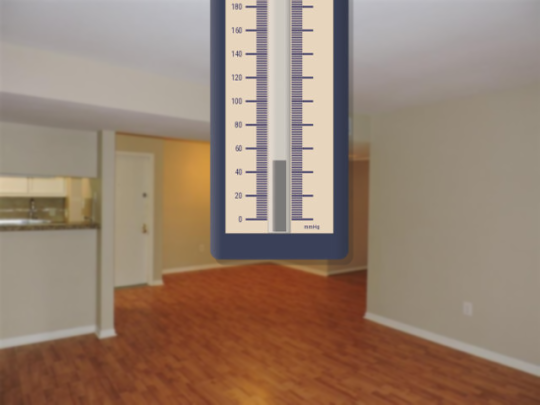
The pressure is 50; mmHg
